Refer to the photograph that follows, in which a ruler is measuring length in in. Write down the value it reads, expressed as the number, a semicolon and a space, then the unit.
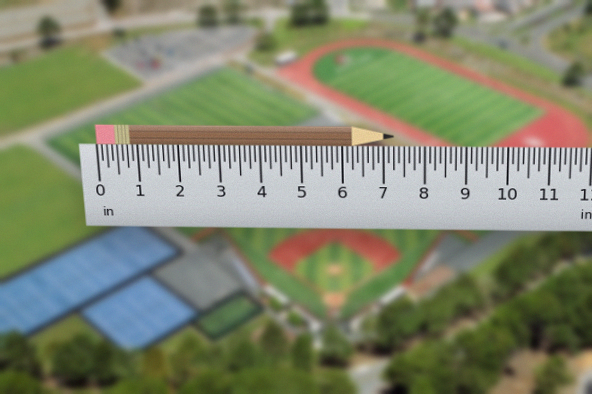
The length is 7.25; in
